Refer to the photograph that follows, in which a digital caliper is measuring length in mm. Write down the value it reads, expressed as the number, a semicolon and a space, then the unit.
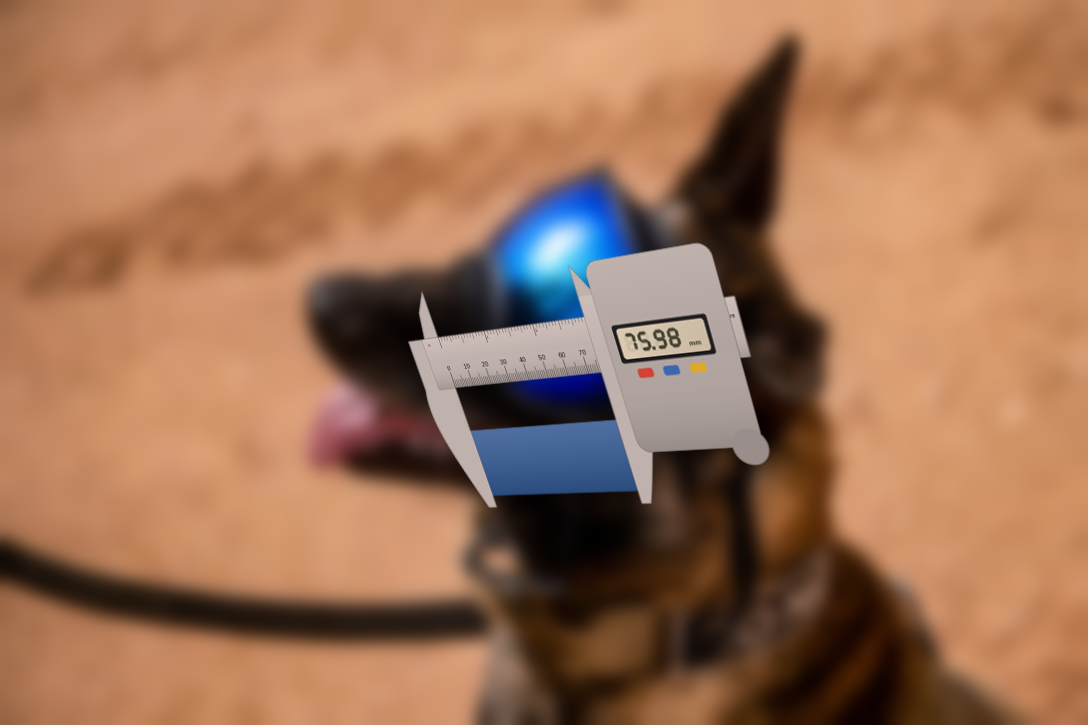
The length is 75.98; mm
